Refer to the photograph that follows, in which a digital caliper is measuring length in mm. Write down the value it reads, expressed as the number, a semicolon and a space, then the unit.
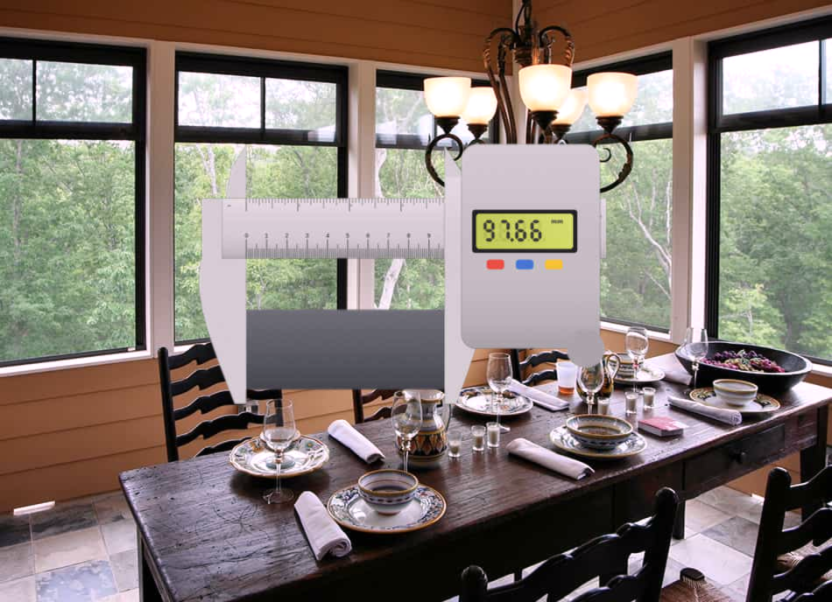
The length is 97.66; mm
